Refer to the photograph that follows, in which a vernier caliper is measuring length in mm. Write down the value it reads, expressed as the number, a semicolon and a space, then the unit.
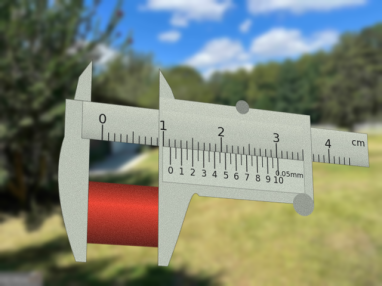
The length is 11.2; mm
